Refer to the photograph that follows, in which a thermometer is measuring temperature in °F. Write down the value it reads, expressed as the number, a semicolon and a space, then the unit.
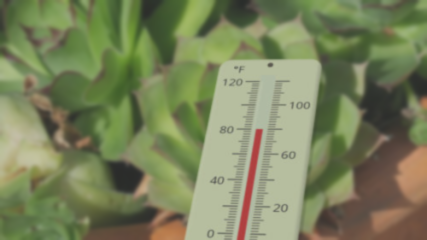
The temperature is 80; °F
